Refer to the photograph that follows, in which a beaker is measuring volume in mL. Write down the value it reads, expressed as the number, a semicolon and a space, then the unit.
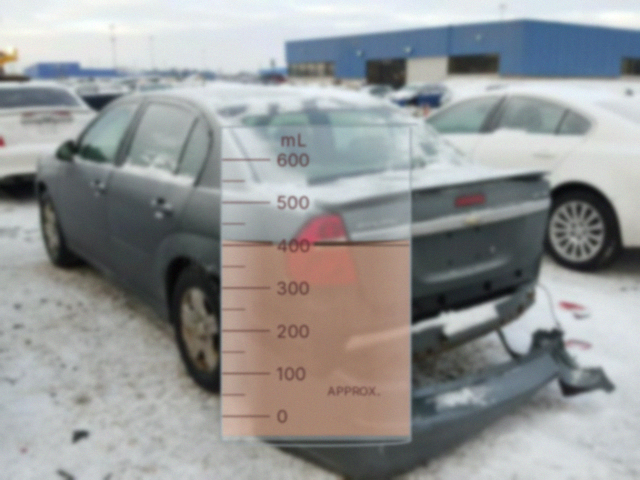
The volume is 400; mL
